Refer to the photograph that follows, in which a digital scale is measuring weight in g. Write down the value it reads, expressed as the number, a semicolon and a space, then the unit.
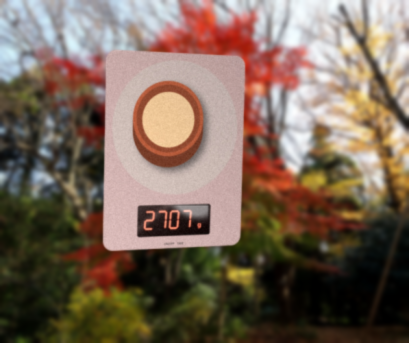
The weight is 2707; g
